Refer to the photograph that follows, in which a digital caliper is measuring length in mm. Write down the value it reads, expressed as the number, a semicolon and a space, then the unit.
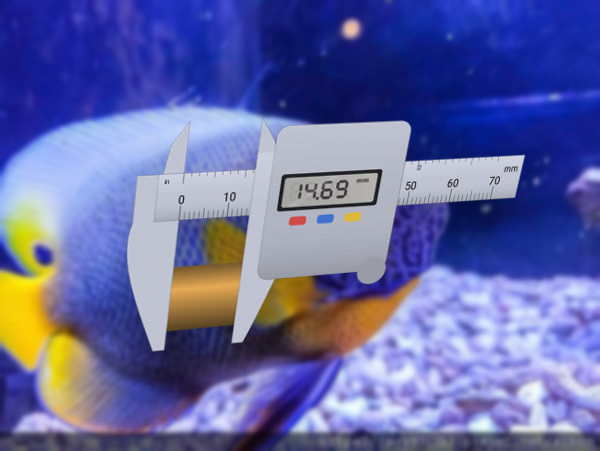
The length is 14.69; mm
